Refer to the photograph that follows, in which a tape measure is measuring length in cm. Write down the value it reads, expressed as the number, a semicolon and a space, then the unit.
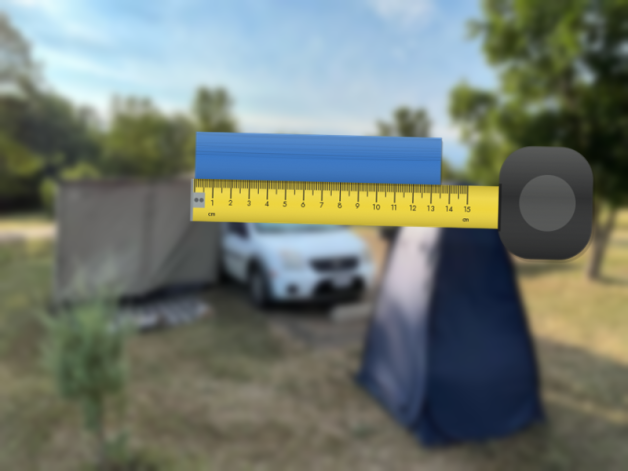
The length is 13.5; cm
